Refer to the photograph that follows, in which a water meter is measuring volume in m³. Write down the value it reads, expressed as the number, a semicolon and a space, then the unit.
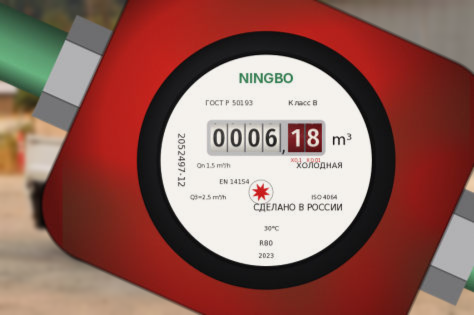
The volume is 6.18; m³
